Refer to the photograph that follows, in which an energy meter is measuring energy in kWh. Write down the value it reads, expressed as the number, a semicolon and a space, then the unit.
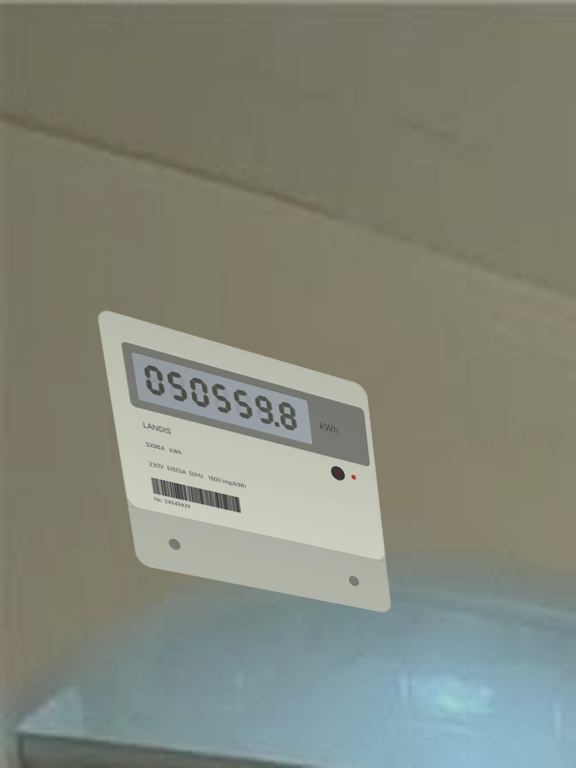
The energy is 50559.8; kWh
